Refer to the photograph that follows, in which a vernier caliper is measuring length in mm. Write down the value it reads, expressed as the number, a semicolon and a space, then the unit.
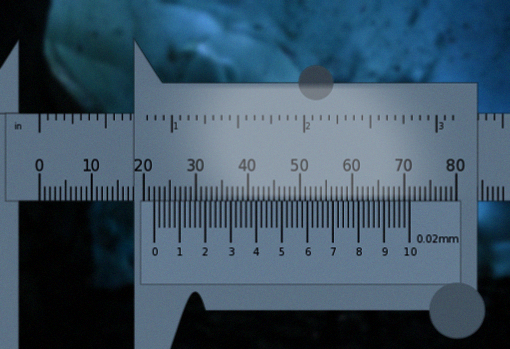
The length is 22.0; mm
